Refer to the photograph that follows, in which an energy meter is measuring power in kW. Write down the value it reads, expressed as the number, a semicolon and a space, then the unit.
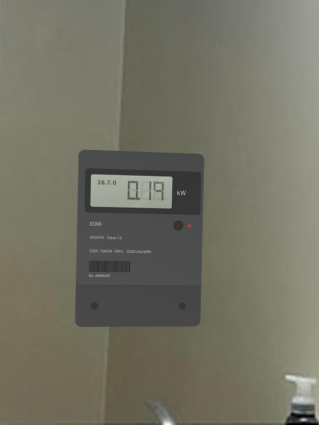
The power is 0.19; kW
